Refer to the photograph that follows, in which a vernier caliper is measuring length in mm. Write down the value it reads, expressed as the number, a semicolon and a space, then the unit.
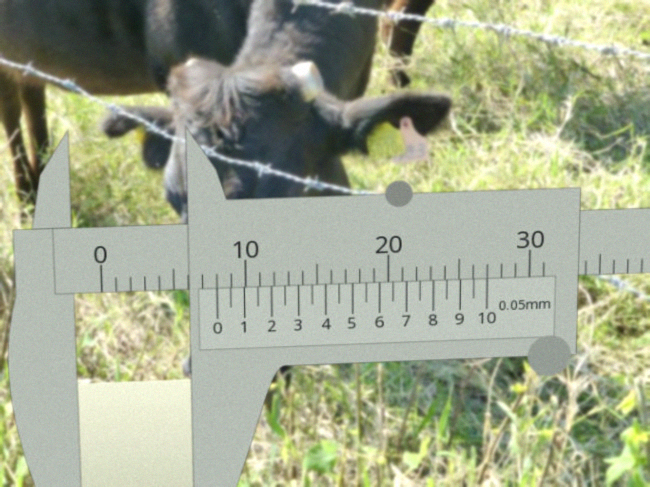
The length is 8.0; mm
